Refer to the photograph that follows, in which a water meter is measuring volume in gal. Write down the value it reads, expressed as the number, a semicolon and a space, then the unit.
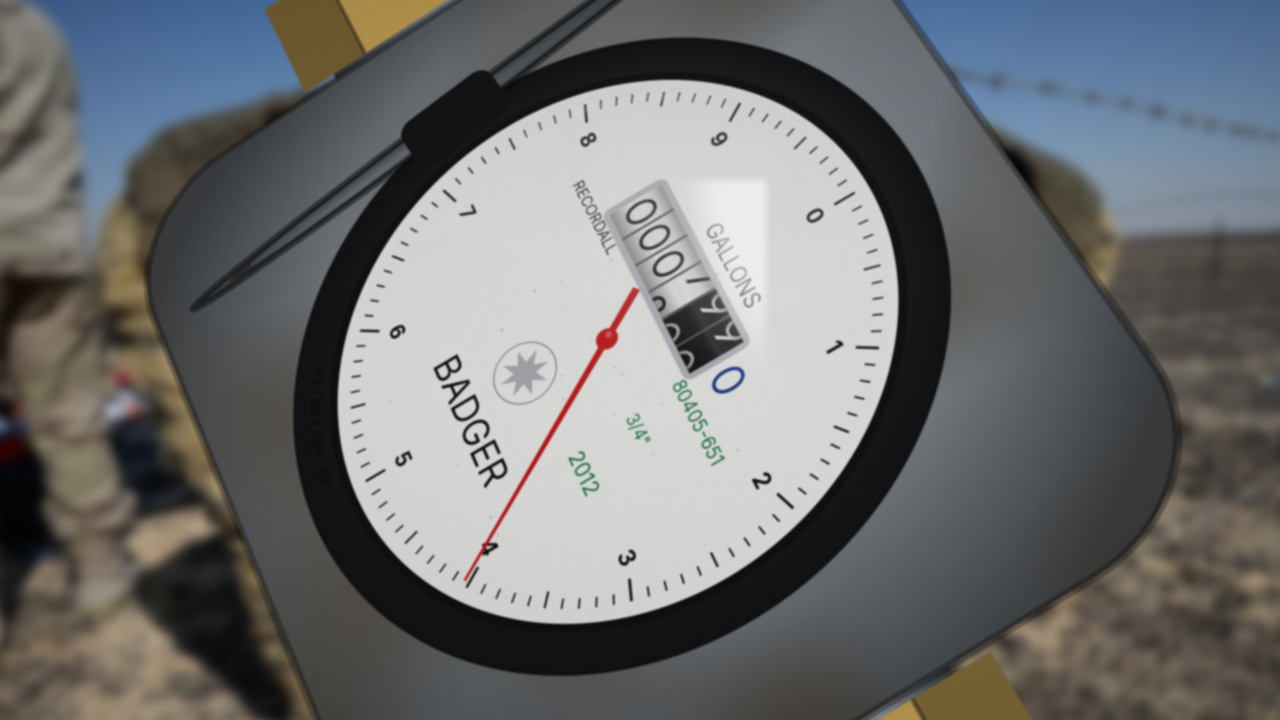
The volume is 7994.0; gal
